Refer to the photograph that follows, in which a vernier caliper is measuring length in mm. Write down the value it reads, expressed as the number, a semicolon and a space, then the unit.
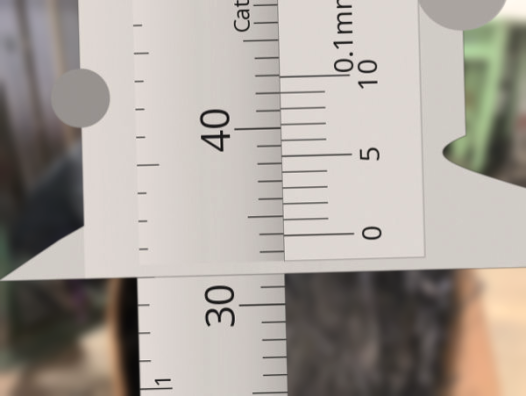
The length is 33.9; mm
